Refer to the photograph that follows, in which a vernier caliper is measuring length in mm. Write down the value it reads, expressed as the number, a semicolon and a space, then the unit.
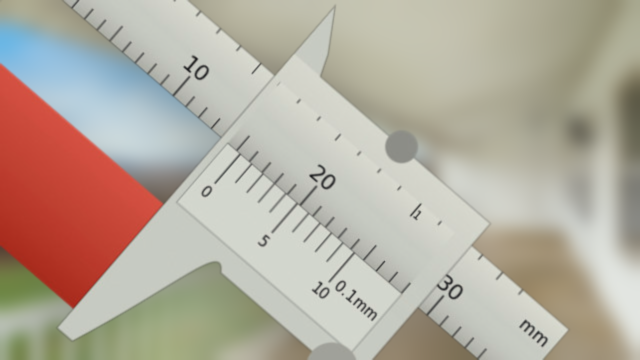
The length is 15.3; mm
